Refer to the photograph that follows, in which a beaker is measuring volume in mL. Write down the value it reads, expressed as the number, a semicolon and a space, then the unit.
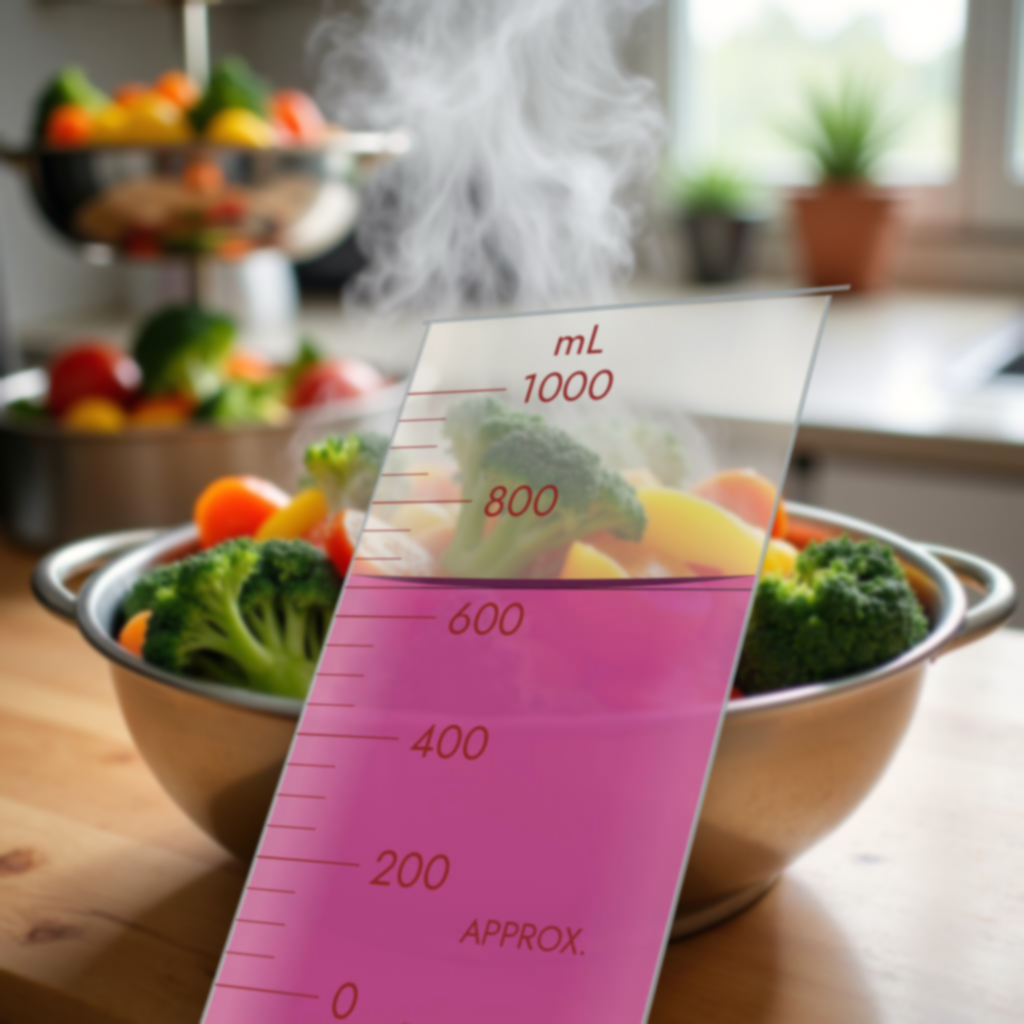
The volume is 650; mL
